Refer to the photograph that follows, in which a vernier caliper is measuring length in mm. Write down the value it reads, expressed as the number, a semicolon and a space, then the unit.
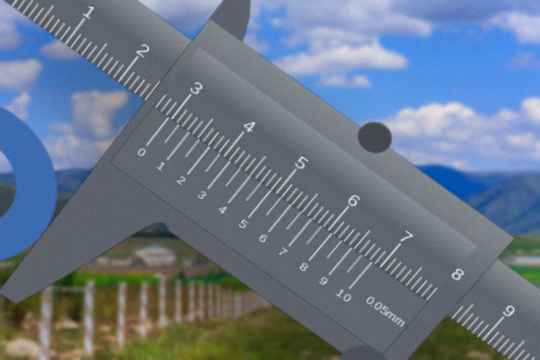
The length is 29.5; mm
